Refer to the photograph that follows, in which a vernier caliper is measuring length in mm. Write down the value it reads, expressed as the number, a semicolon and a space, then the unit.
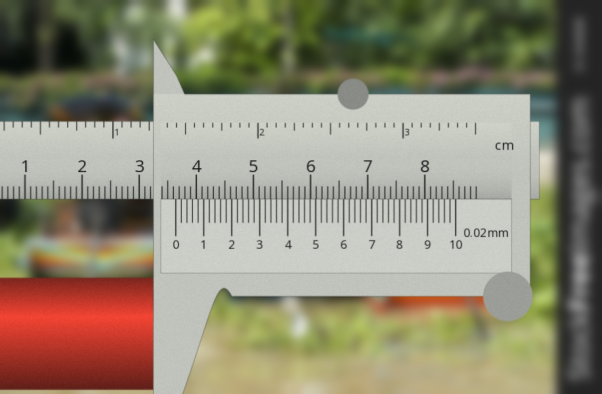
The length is 36.4; mm
